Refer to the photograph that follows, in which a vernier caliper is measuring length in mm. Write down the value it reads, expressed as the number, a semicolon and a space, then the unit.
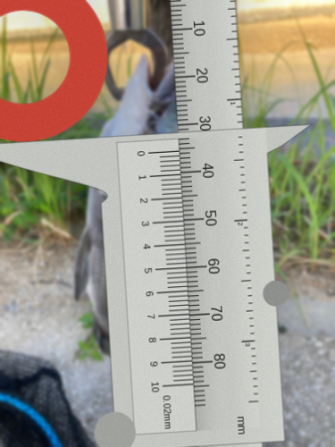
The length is 35.5; mm
